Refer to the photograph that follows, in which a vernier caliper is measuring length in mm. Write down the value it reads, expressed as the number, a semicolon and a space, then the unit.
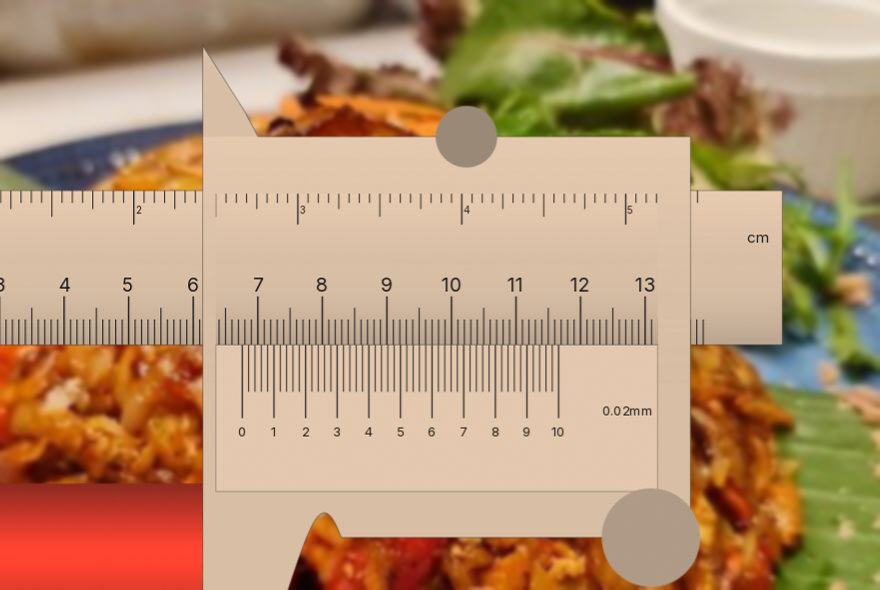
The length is 67.6; mm
